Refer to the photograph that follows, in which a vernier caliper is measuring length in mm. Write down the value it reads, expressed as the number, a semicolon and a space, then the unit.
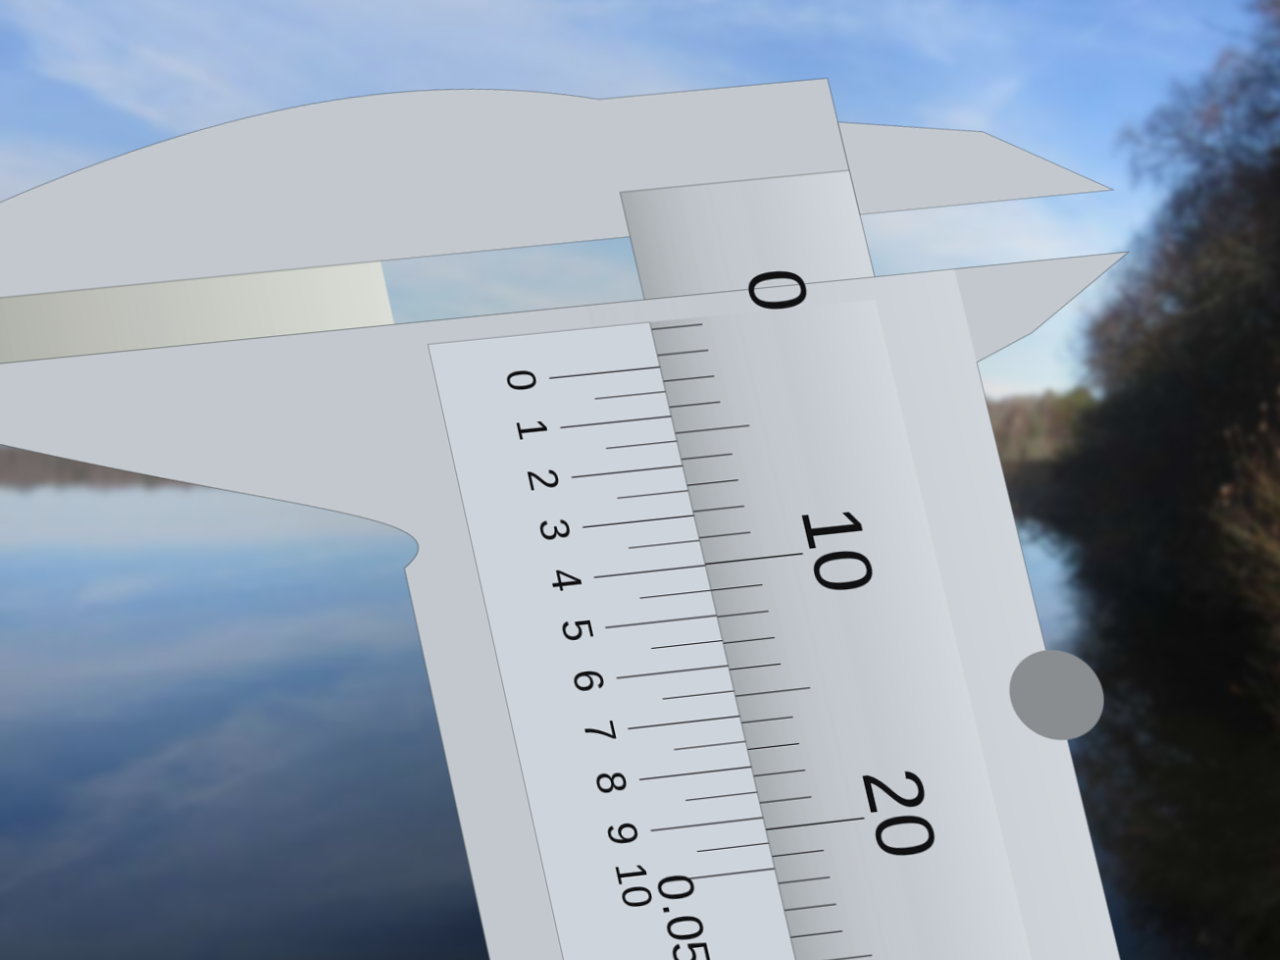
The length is 2.45; mm
